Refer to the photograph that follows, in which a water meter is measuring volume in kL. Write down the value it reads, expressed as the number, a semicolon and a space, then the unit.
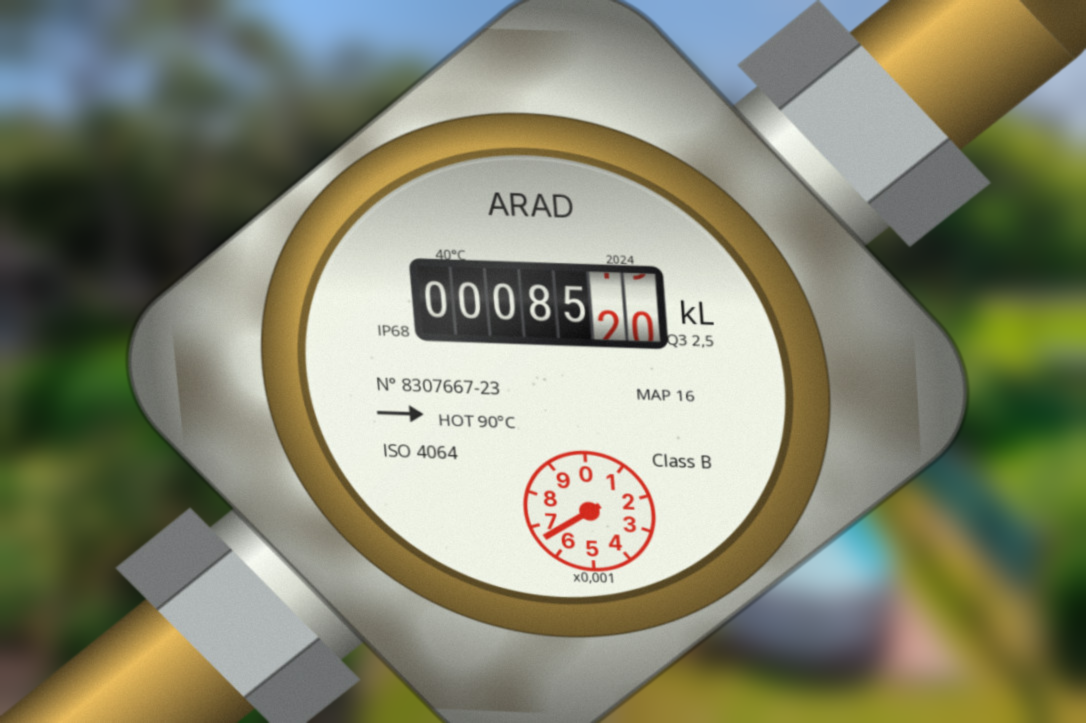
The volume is 85.196; kL
